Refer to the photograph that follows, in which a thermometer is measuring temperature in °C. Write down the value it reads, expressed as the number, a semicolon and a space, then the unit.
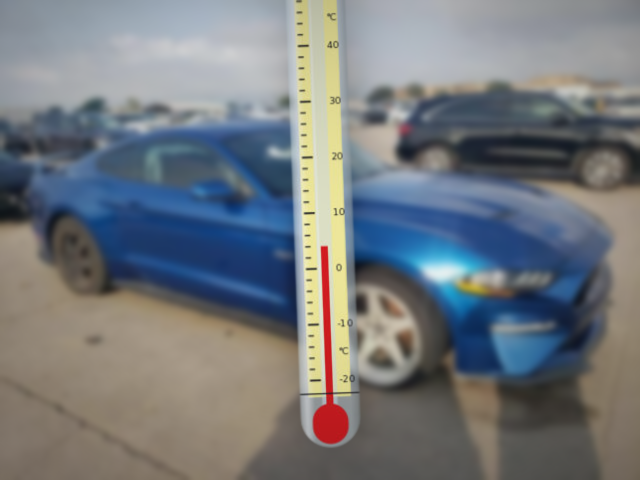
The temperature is 4; °C
